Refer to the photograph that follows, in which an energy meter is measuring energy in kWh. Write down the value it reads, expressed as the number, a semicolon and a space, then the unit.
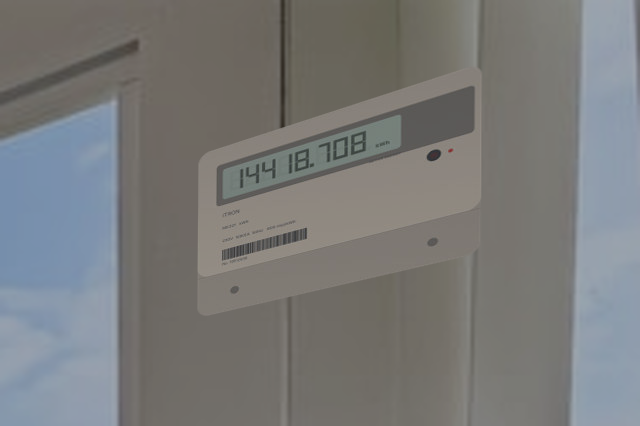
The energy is 14418.708; kWh
